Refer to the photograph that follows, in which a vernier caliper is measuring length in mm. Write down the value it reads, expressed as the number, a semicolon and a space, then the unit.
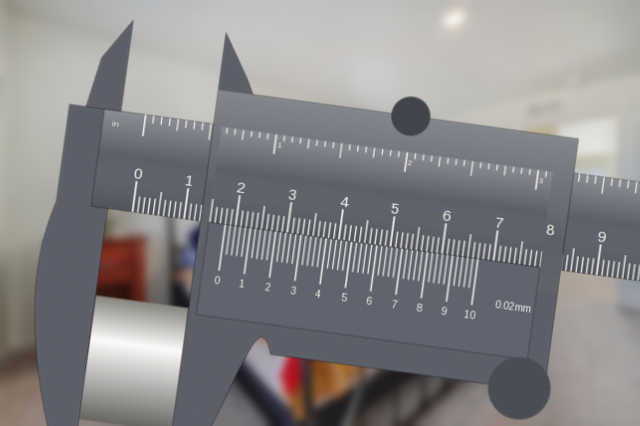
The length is 18.0; mm
